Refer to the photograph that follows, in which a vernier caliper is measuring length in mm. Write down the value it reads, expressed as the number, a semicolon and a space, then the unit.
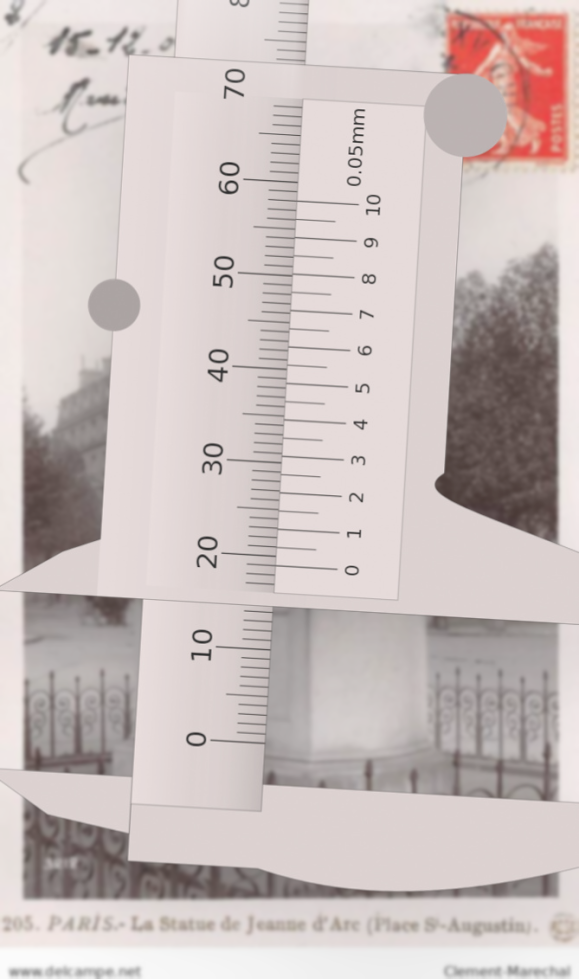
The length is 19.0; mm
